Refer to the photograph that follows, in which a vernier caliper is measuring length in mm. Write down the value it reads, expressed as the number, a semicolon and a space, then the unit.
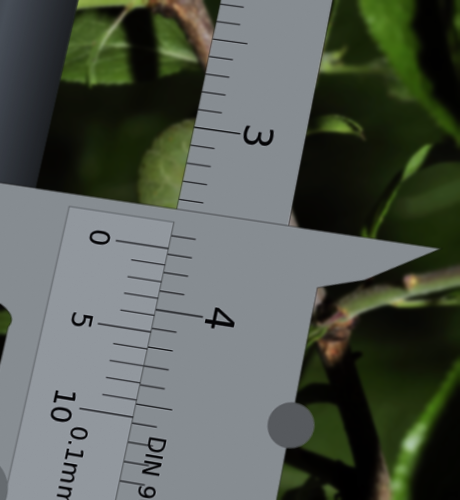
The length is 36.7; mm
